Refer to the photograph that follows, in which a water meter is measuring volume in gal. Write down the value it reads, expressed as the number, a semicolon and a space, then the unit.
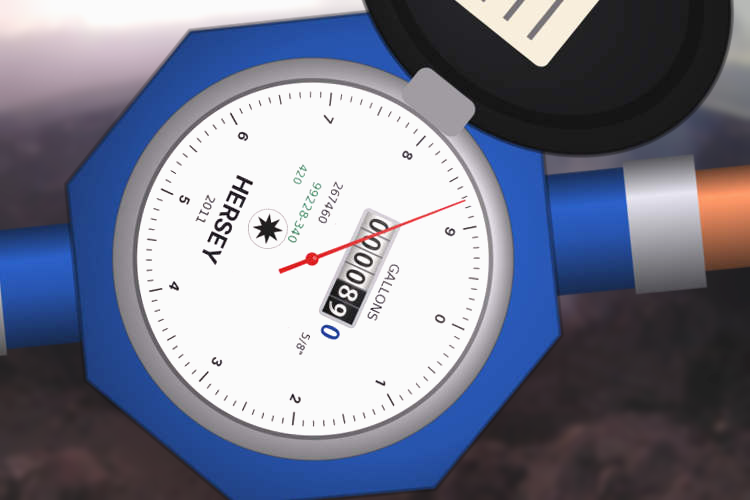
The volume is 888.7; gal
